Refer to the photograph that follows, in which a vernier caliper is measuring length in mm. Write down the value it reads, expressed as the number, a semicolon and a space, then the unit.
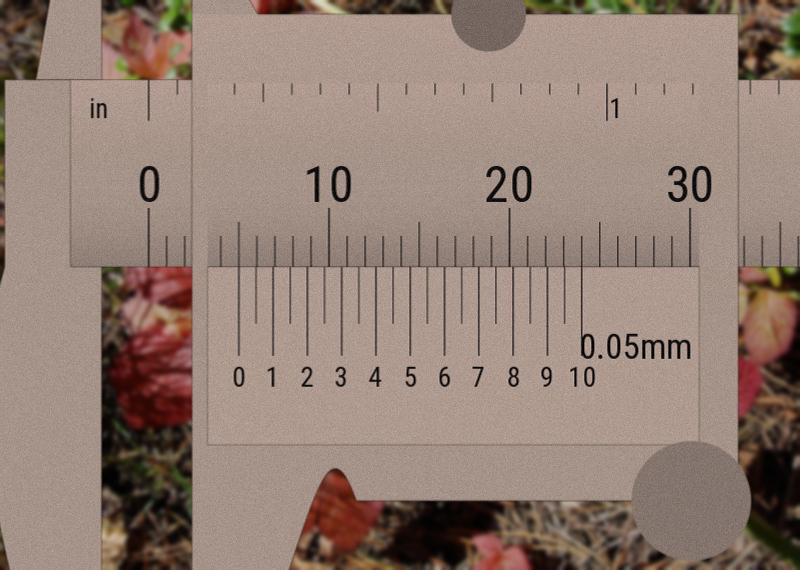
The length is 5.0; mm
